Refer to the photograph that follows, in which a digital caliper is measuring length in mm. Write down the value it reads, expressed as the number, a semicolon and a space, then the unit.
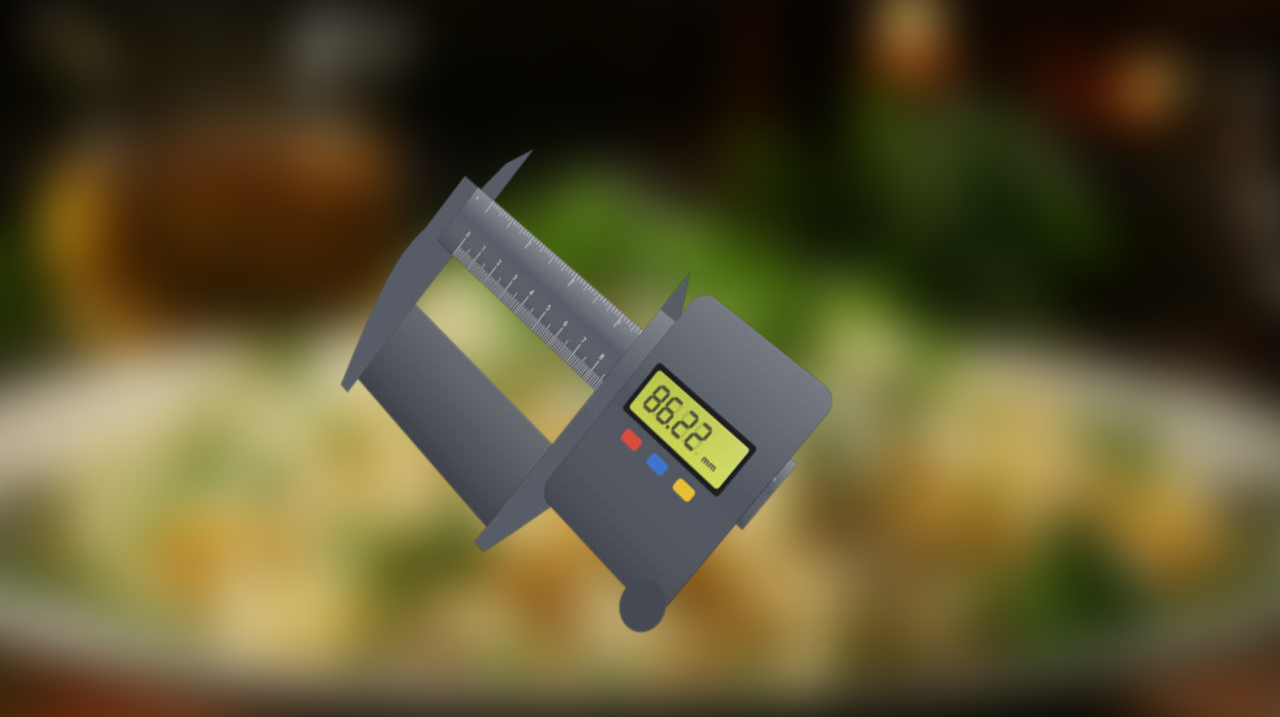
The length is 86.22; mm
